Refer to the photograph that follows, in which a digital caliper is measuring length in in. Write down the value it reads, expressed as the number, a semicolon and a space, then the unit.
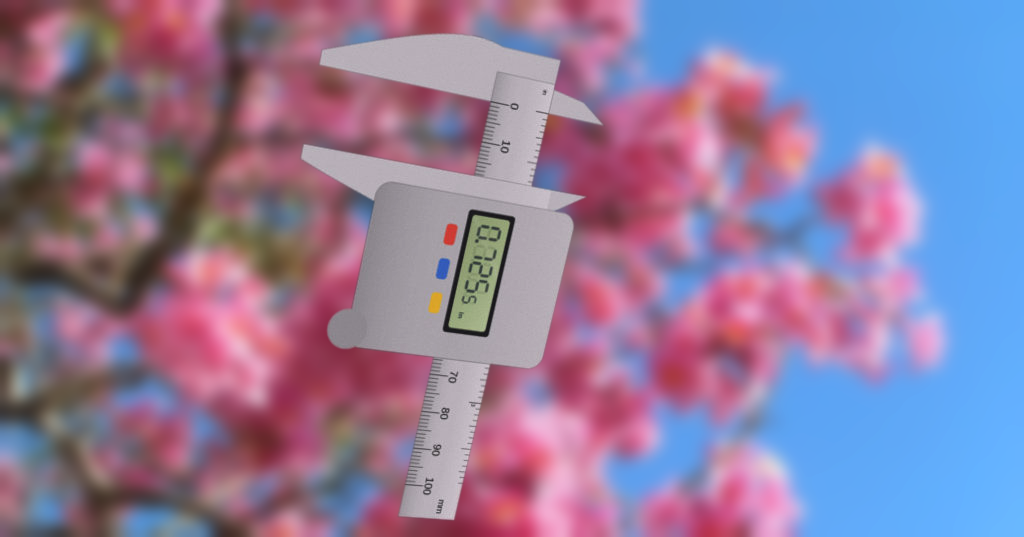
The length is 0.7255; in
